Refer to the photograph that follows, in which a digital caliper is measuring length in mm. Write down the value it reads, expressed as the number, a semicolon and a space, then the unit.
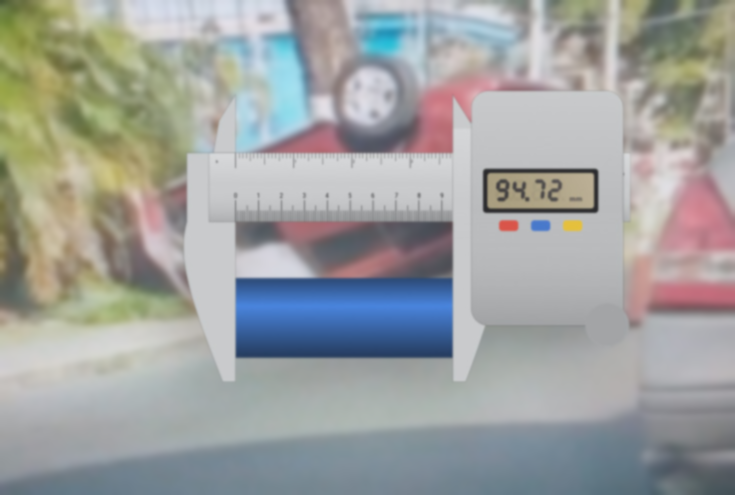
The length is 94.72; mm
